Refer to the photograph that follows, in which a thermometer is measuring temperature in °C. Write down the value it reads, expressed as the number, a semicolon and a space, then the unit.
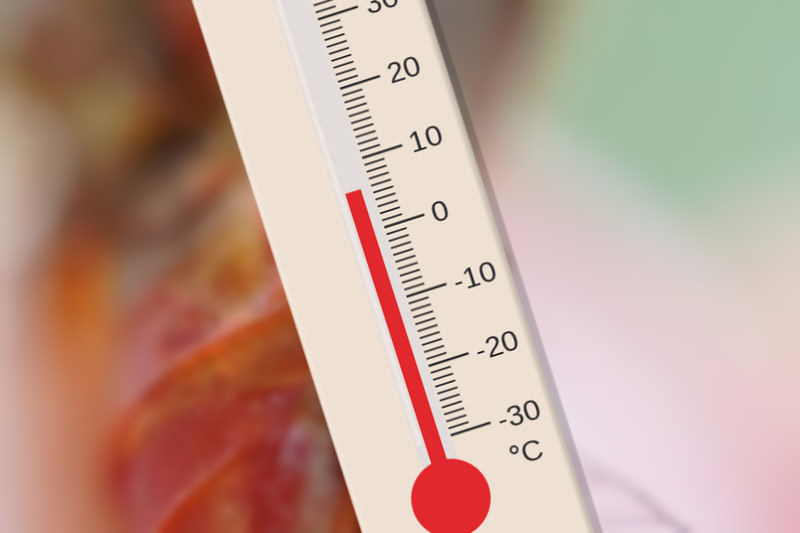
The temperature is 6; °C
